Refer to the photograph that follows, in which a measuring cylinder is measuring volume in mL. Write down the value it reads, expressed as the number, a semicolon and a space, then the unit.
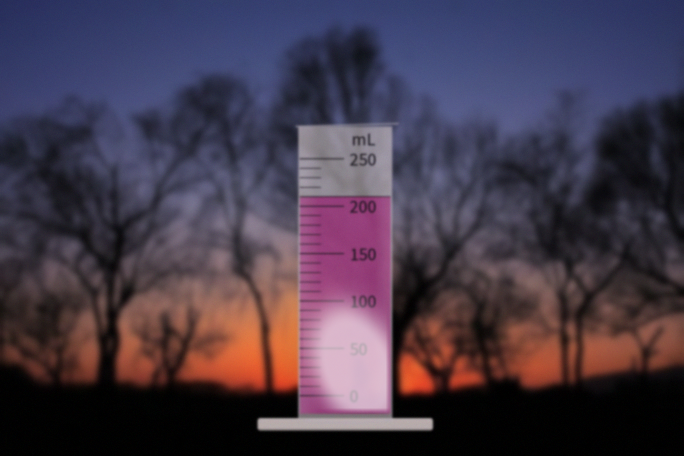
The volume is 210; mL
